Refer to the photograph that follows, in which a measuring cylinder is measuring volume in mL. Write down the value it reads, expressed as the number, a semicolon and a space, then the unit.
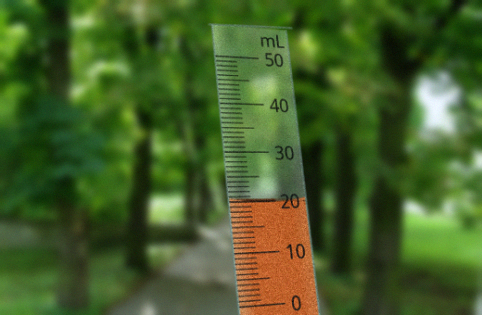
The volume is 20; mL
